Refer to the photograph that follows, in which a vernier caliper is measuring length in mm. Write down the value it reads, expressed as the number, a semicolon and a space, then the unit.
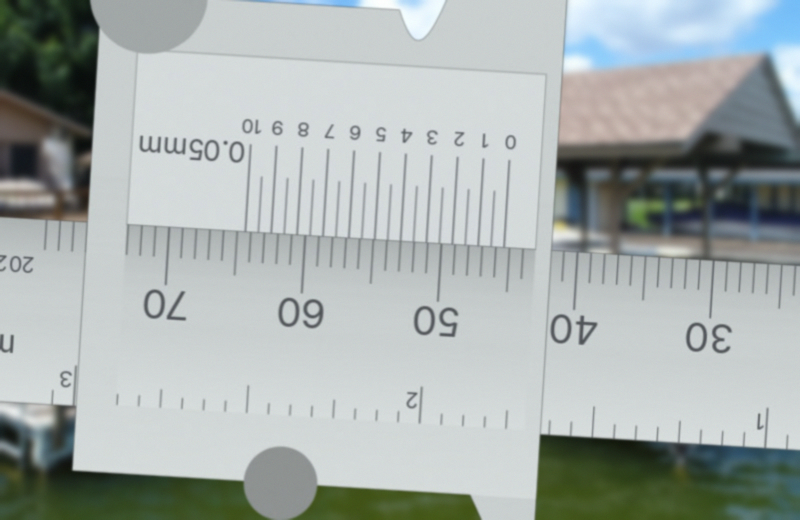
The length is 45.4; mm
